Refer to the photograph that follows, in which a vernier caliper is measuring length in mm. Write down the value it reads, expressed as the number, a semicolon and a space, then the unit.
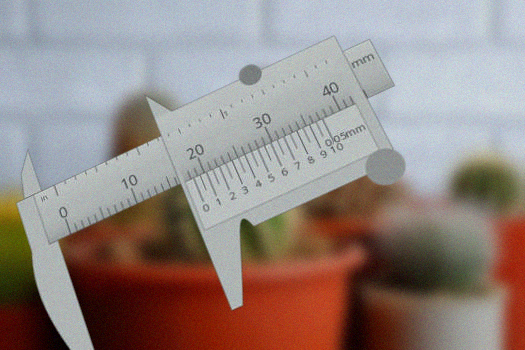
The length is 18.4; mm
